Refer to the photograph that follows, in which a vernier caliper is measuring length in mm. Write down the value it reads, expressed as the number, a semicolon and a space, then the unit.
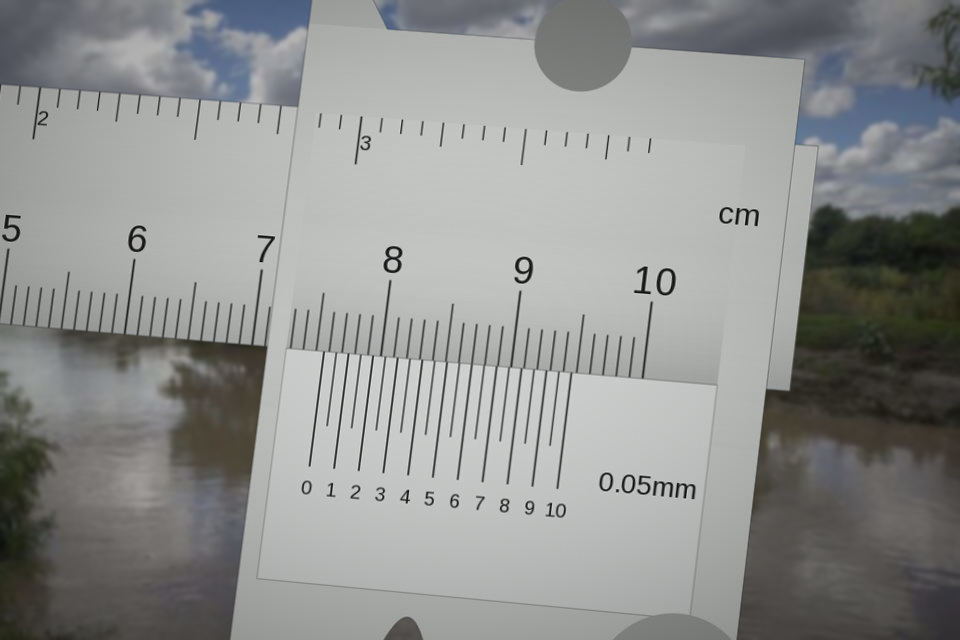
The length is 75.6; mm
